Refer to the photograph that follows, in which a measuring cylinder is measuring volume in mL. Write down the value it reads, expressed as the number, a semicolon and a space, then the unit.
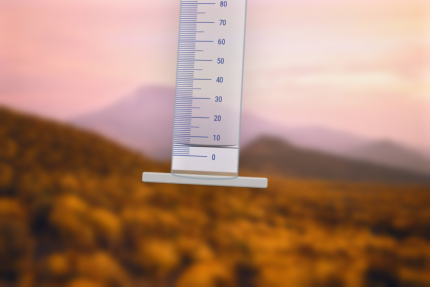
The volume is 5; mL
